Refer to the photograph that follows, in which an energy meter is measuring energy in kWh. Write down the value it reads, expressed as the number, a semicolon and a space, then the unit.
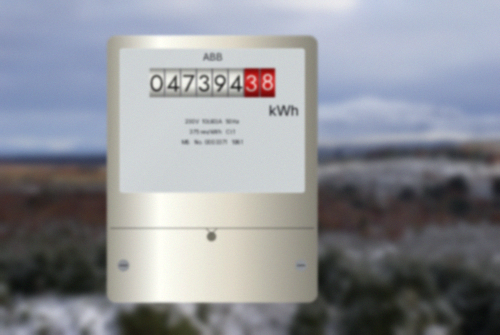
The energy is 47394.38; kWh
